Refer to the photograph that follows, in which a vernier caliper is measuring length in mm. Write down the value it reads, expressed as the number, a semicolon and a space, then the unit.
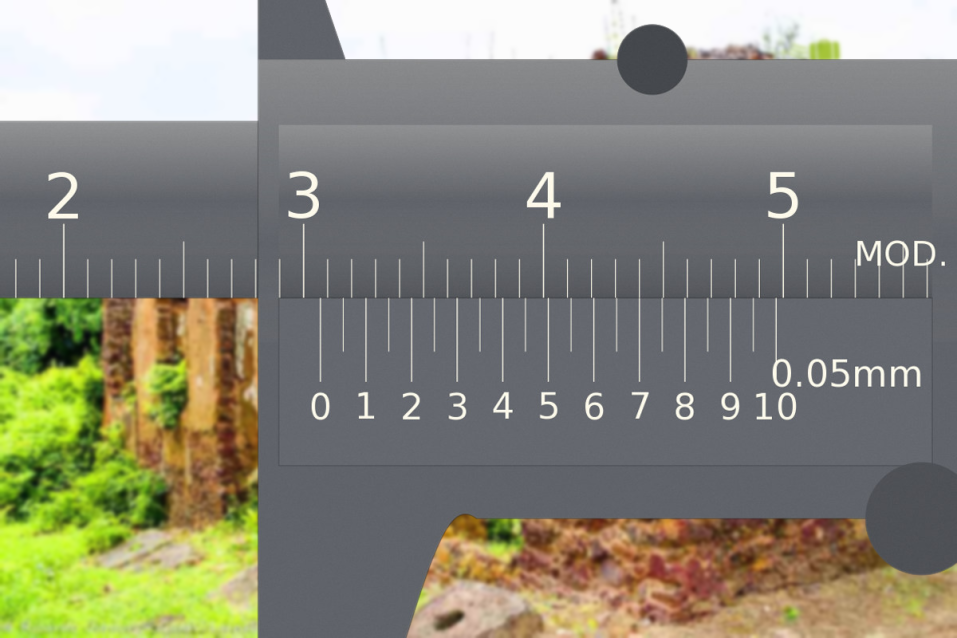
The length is 30.70; mm
